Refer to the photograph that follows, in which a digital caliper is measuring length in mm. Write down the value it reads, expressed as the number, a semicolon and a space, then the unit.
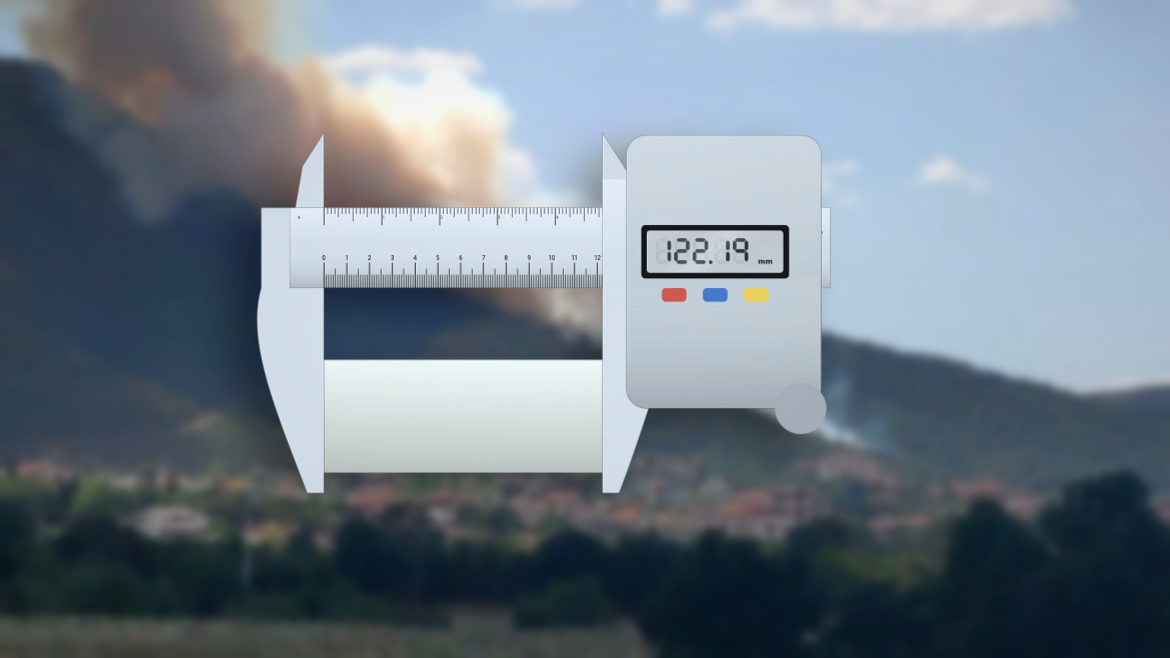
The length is 122.19; mm
